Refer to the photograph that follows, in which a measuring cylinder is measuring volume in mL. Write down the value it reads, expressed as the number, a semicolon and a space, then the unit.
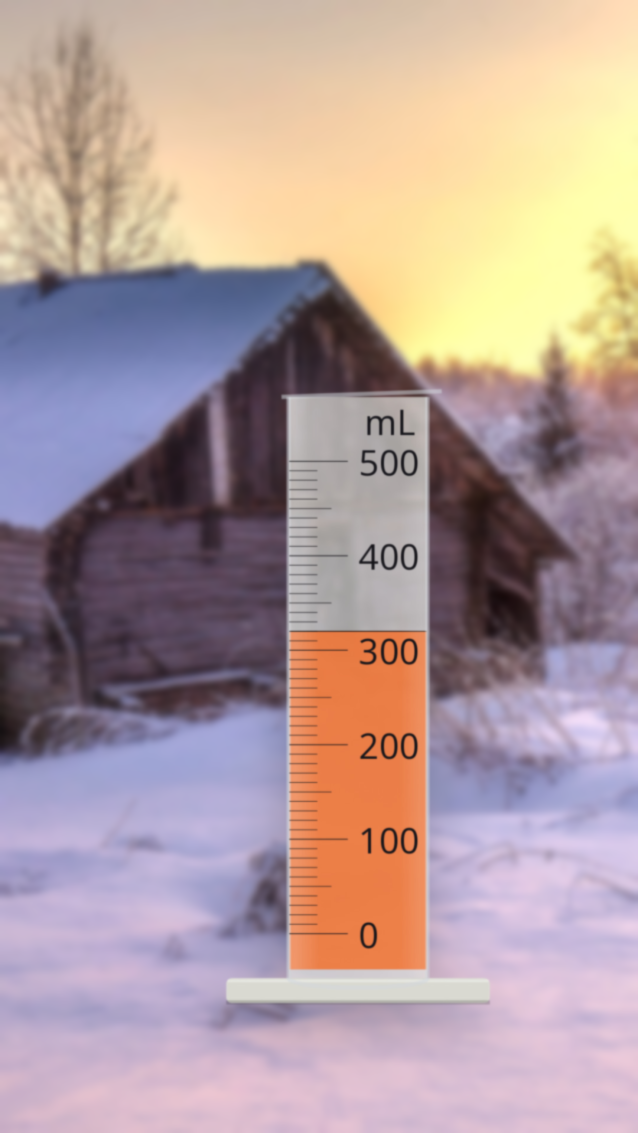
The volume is 320; mL
